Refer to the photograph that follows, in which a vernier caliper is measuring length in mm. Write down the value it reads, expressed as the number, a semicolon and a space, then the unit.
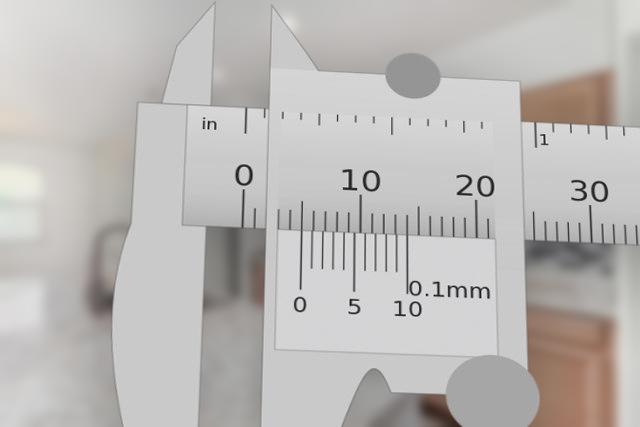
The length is 5.0; mm
